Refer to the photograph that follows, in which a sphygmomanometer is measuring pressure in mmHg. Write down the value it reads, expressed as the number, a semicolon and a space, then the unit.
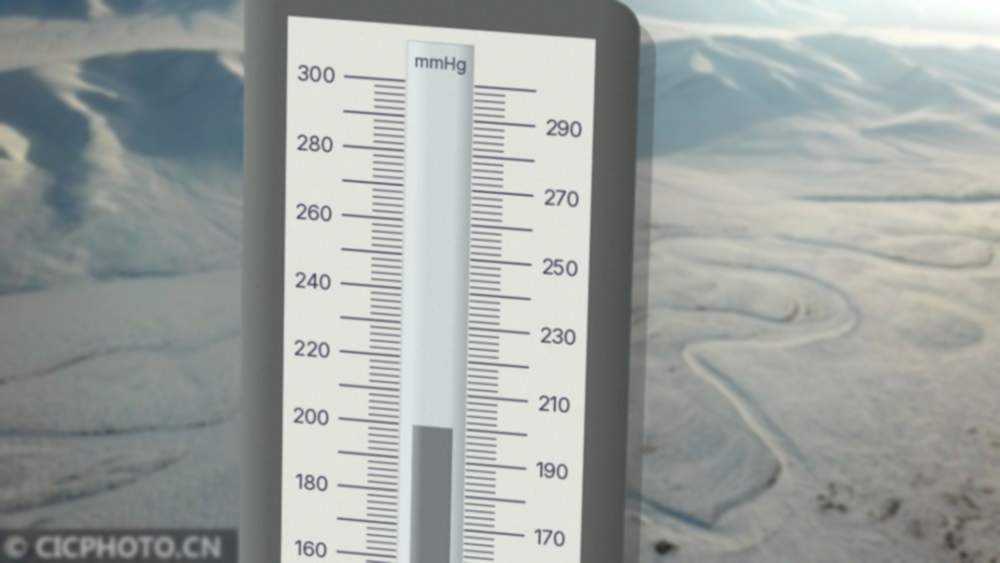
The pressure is 200; mmHg
